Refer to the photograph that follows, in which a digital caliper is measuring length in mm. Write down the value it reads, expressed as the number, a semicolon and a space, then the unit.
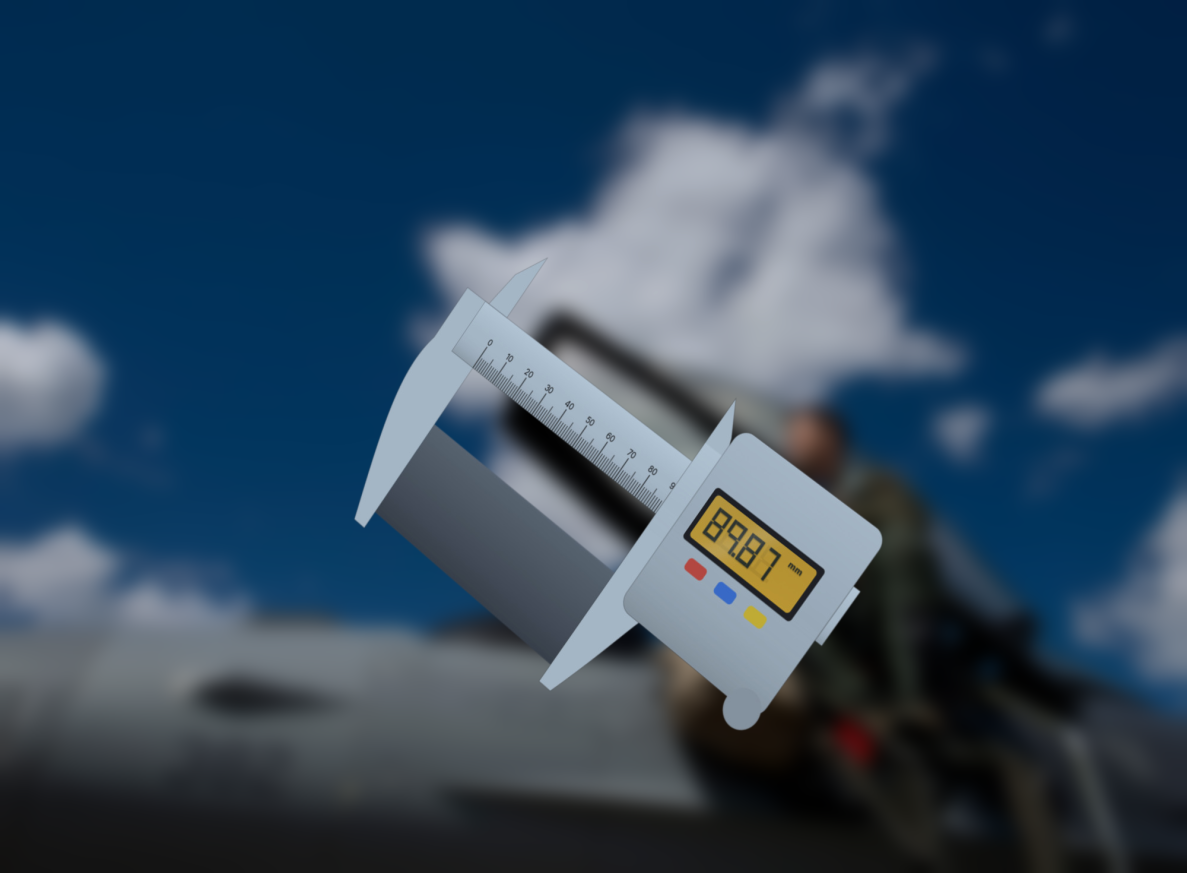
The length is 89.87; mm
